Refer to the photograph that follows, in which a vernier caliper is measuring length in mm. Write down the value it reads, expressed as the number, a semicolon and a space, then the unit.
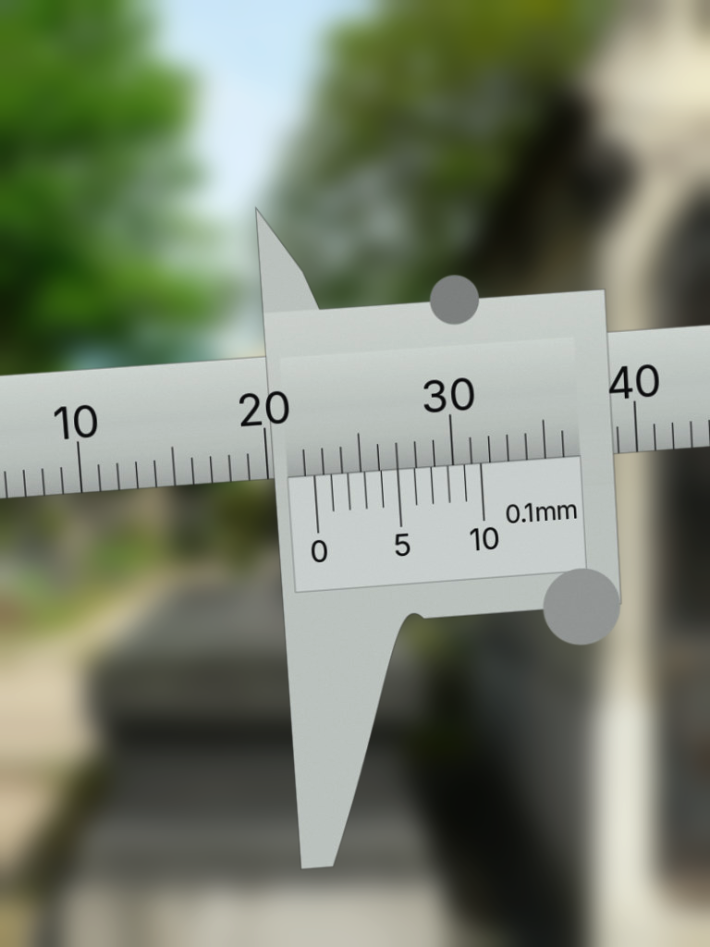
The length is 22.5; mm
